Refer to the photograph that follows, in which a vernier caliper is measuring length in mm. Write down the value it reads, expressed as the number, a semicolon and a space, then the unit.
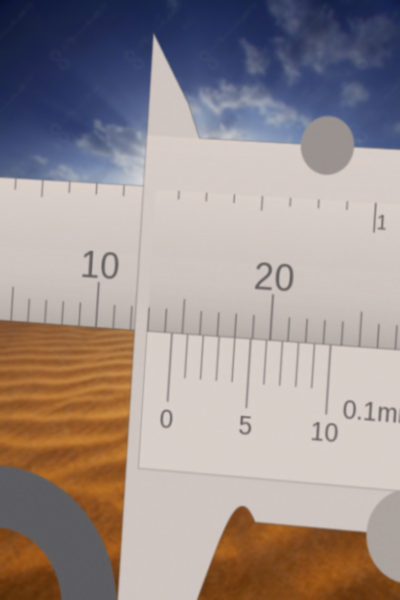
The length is 14.4; mm
